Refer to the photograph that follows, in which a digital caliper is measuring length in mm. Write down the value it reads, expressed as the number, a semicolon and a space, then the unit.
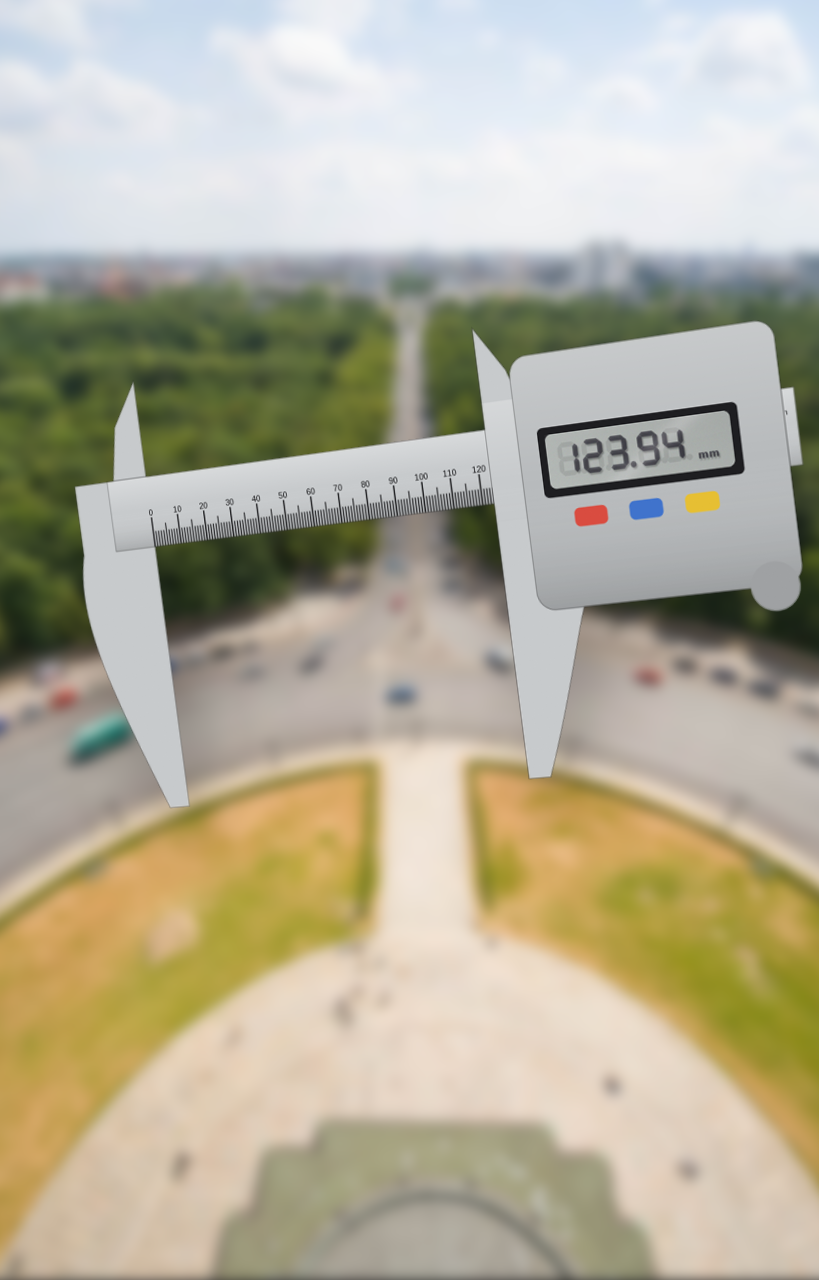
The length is 123.94; mm
